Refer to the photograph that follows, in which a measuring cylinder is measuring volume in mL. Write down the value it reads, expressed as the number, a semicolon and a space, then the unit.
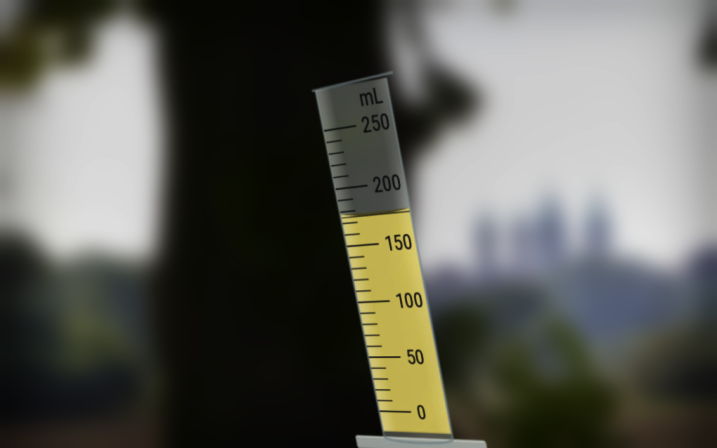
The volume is 175; mL
